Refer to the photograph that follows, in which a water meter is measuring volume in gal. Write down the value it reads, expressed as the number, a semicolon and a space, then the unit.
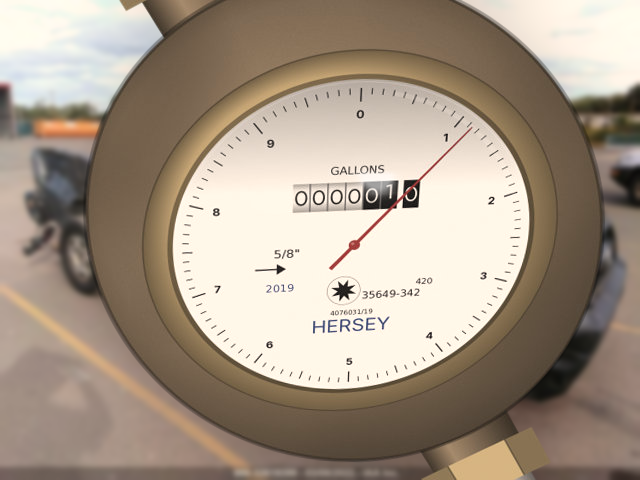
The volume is 11.1; gal
